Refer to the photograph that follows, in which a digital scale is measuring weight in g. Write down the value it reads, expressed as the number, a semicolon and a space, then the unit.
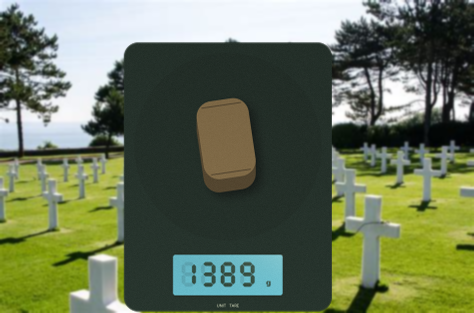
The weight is 1389; g
